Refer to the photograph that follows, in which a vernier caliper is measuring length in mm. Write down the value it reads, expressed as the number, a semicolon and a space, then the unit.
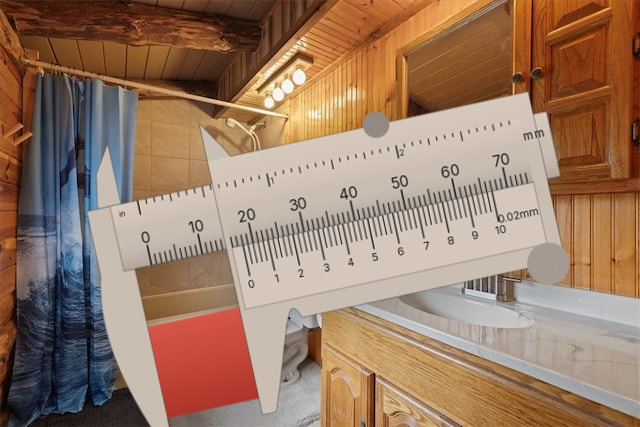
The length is 18.0; mm
